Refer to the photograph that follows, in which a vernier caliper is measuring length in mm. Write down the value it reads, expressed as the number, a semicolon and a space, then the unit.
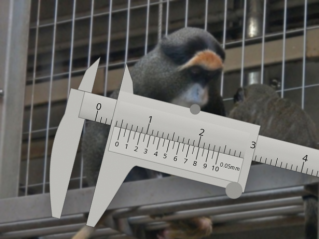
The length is 5.0; mm
